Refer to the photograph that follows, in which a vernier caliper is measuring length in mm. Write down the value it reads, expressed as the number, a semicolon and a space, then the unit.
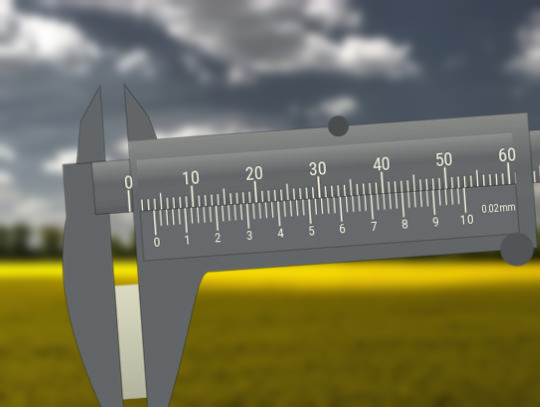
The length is 3.8; mm
